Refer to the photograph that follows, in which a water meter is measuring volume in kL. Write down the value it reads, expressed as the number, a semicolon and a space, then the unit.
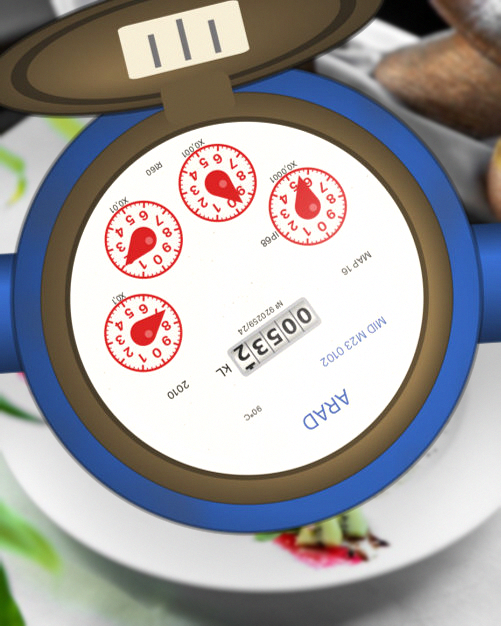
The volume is 531.7195; kL
